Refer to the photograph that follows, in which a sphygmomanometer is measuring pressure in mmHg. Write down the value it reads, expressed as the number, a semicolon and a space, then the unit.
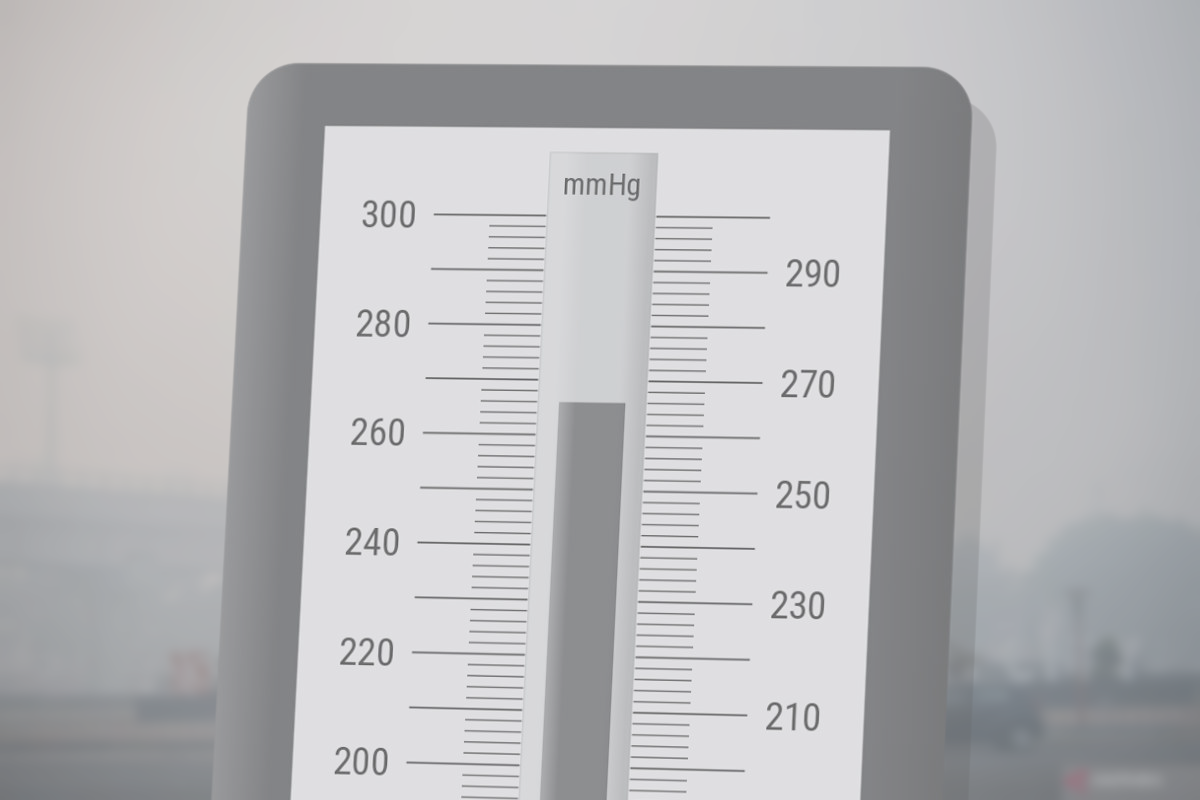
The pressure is 266; mmHg
